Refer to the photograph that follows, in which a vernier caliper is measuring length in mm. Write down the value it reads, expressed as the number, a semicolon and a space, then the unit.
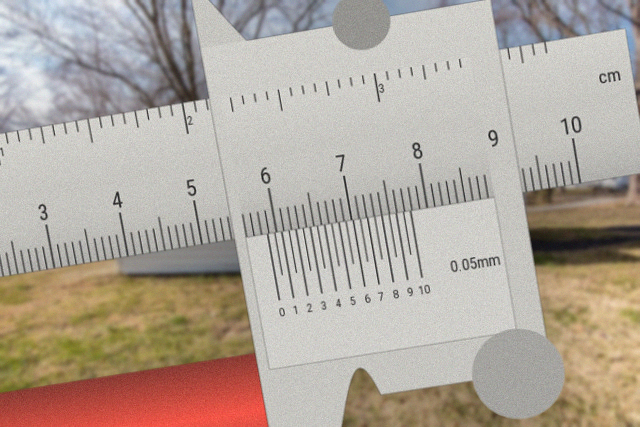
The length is 58.8; mm
